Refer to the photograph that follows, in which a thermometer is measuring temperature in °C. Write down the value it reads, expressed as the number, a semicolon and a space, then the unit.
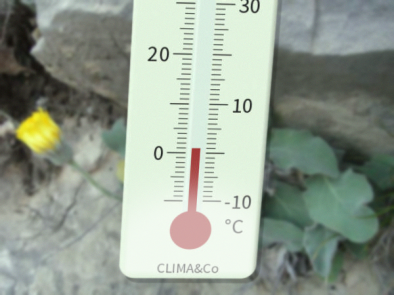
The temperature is 1; °C
